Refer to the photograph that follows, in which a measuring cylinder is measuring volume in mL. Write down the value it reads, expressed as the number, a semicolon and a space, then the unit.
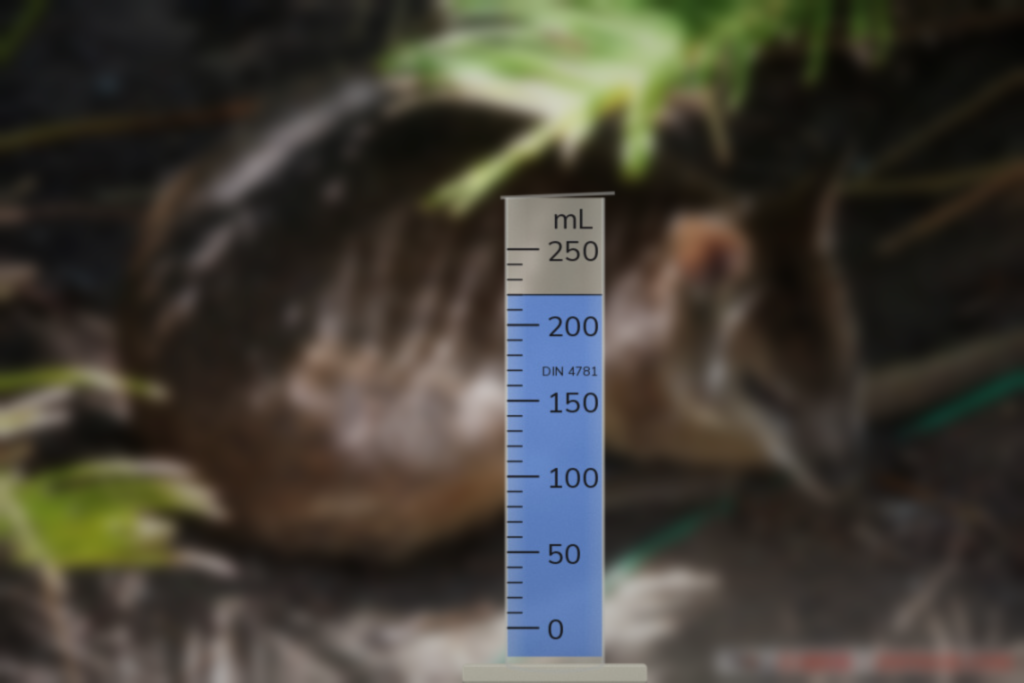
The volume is 220; mL
